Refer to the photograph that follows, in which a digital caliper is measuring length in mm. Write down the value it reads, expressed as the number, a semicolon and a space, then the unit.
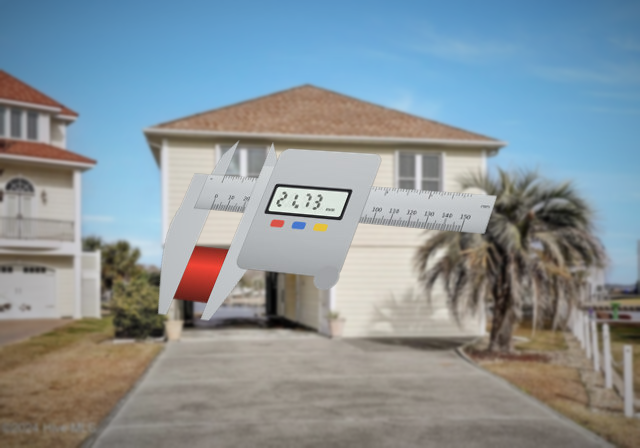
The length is 21.73; mm
